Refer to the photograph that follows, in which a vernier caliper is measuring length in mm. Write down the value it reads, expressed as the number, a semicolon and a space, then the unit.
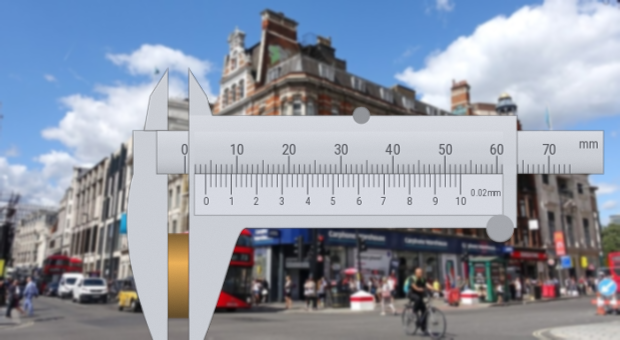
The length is 4.0; mm
